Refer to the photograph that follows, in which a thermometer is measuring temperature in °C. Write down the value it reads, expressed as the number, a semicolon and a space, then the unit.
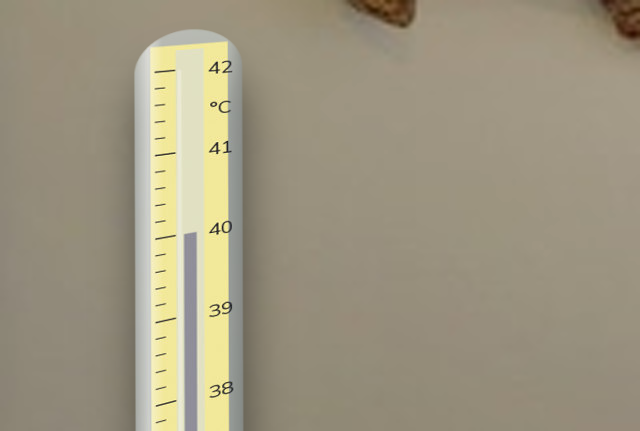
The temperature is 40; °C
